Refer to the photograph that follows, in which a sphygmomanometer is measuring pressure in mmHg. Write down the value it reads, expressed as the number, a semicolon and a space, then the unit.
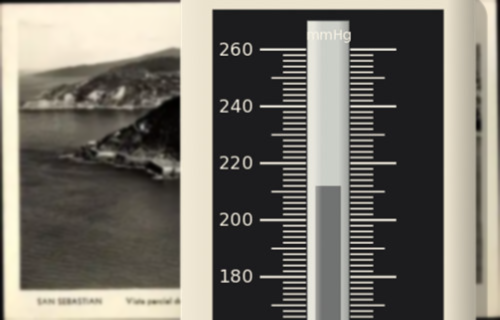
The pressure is 212; mmHg
